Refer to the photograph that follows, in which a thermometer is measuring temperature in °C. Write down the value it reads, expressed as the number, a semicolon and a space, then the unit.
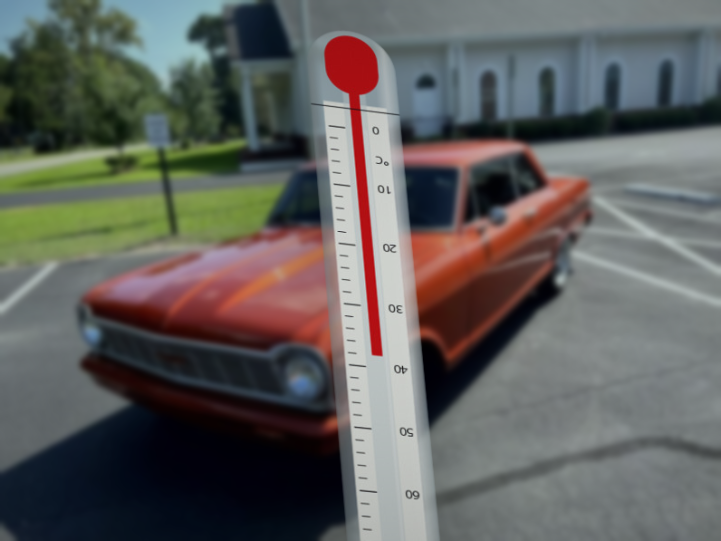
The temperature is 38; °C
